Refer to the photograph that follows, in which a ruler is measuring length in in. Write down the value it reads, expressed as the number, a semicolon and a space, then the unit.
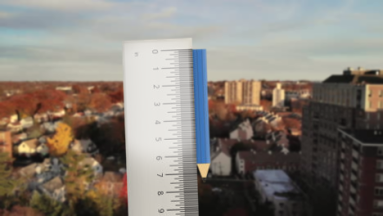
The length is 7.5; in
